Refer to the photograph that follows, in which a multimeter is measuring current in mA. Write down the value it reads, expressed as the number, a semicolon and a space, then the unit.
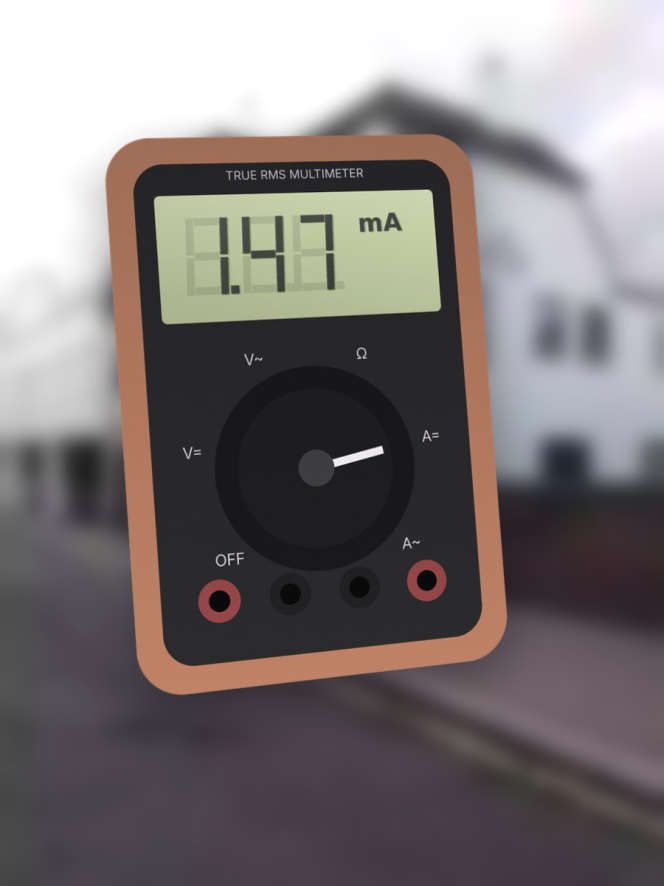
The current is 1.47; mA
